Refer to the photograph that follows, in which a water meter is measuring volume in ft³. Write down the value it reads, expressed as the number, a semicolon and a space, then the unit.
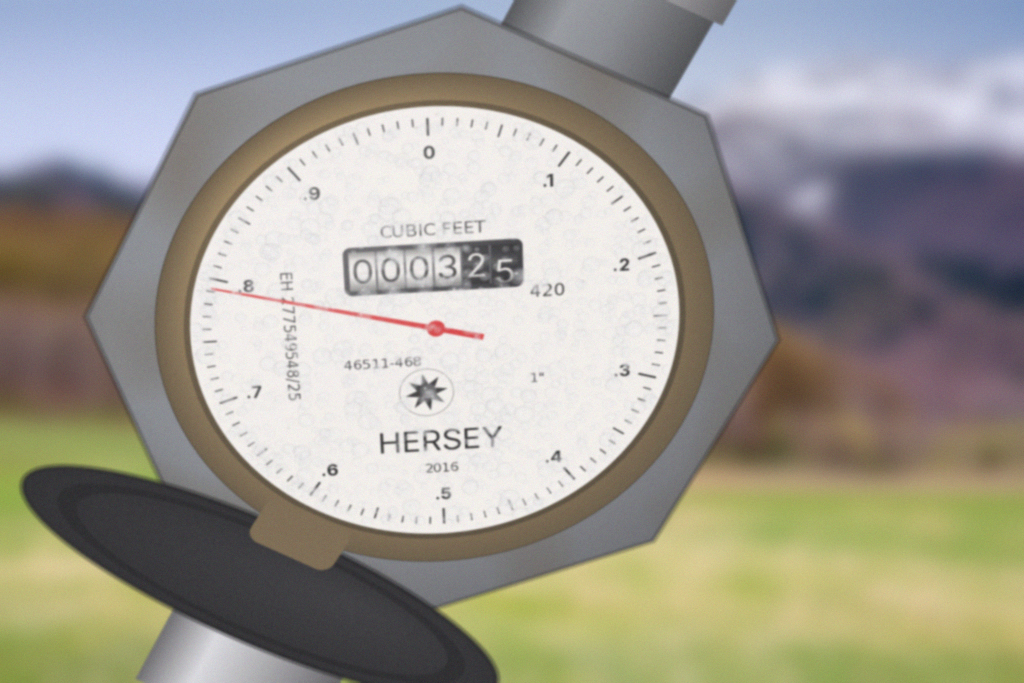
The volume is 324.79; ft³
